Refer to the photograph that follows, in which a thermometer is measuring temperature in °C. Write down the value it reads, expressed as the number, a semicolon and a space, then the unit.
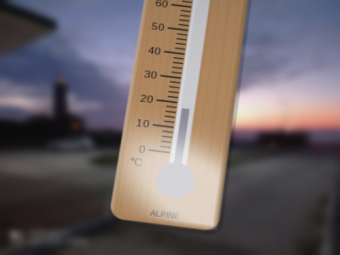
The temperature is 18; °C
